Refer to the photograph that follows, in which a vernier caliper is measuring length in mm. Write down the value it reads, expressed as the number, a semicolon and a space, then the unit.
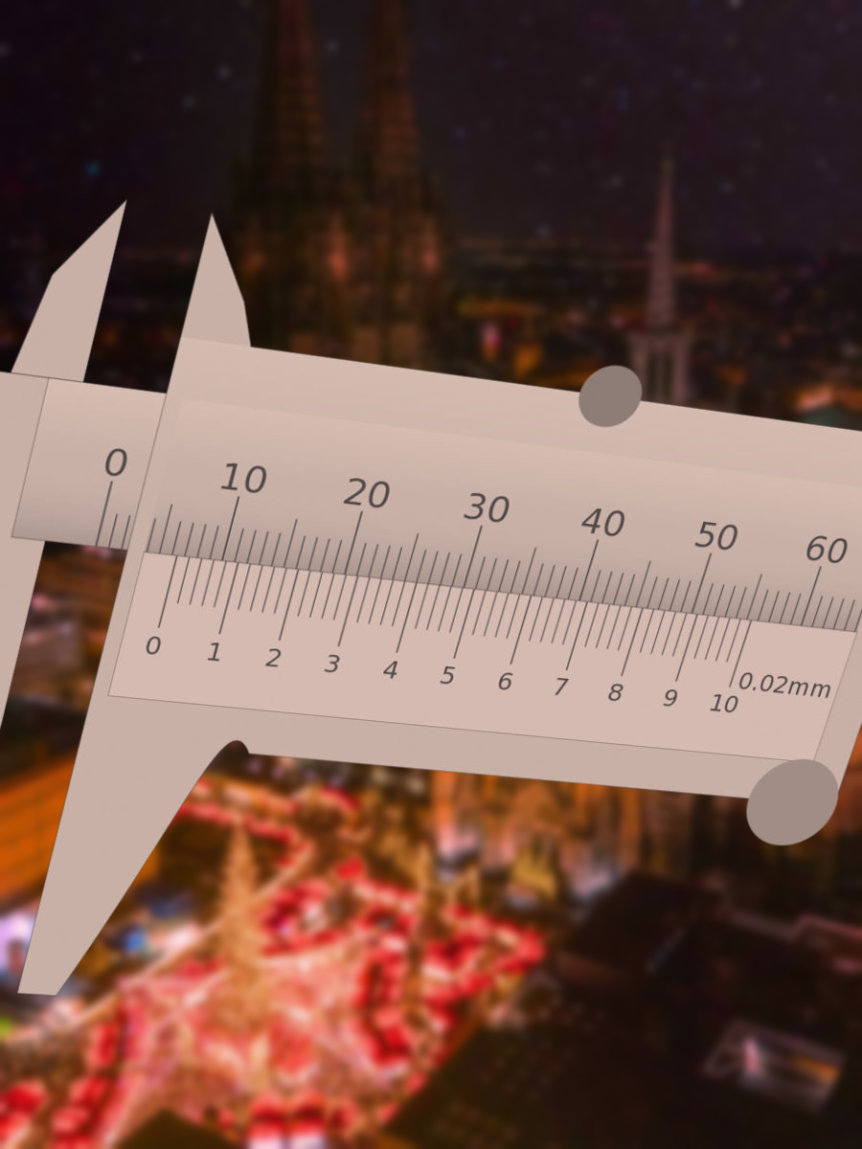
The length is 6.4; mm
